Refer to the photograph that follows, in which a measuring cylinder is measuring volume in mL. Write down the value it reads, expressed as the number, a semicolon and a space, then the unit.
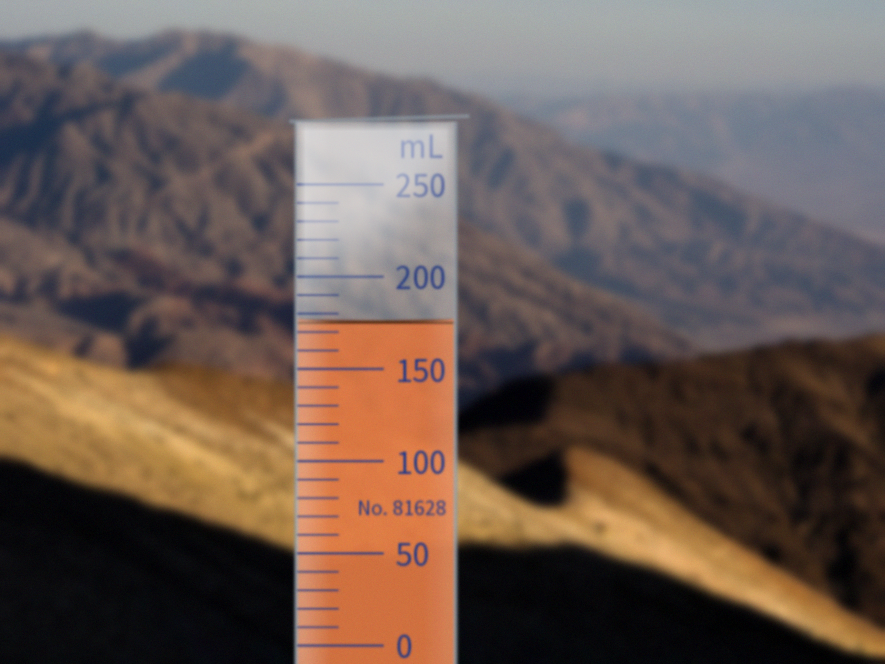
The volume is 175; mL
